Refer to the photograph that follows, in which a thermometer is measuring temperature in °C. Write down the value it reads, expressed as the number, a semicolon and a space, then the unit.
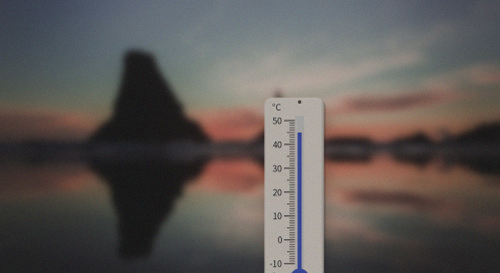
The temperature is 45; °C
